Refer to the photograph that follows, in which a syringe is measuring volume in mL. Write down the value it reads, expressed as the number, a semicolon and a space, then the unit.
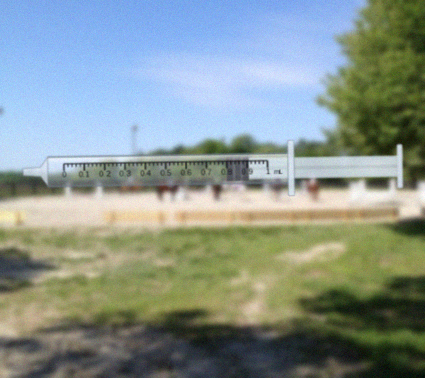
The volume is 0.8; mL
